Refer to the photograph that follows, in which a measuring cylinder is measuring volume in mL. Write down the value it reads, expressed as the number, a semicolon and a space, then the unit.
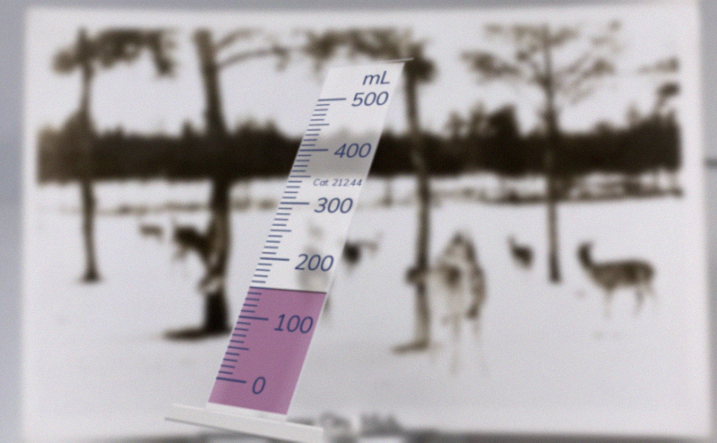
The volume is 150; mL
